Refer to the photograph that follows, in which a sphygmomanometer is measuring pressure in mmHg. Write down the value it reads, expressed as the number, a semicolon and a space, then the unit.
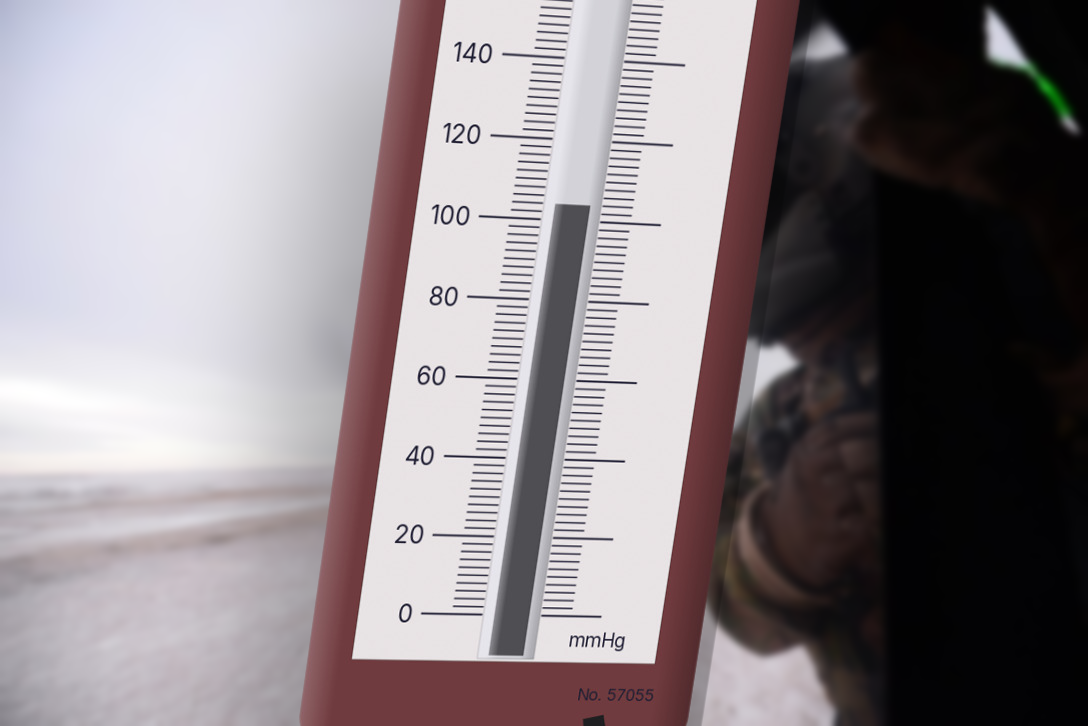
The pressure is 104; mmHg
